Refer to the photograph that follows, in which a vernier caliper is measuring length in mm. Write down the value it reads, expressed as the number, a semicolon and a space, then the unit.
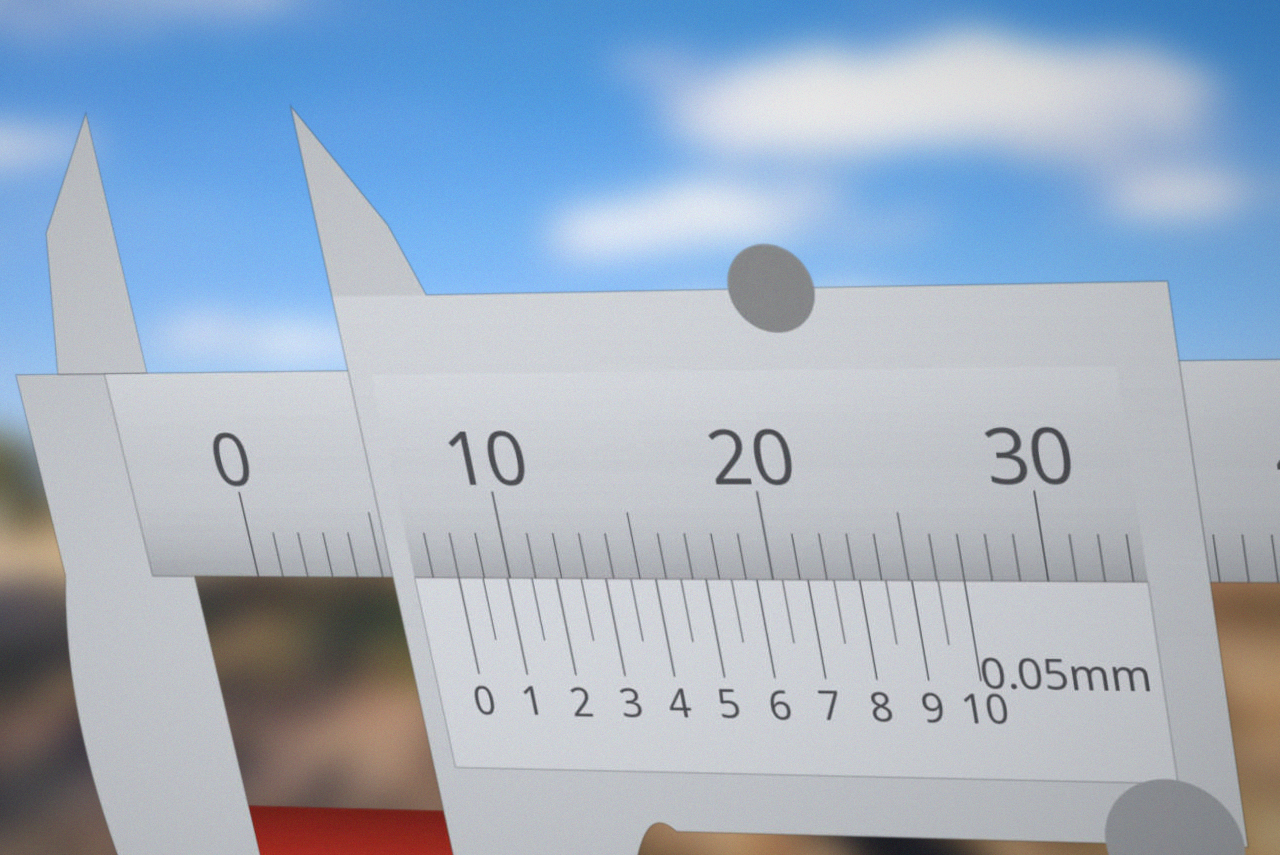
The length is 8.0; mm
